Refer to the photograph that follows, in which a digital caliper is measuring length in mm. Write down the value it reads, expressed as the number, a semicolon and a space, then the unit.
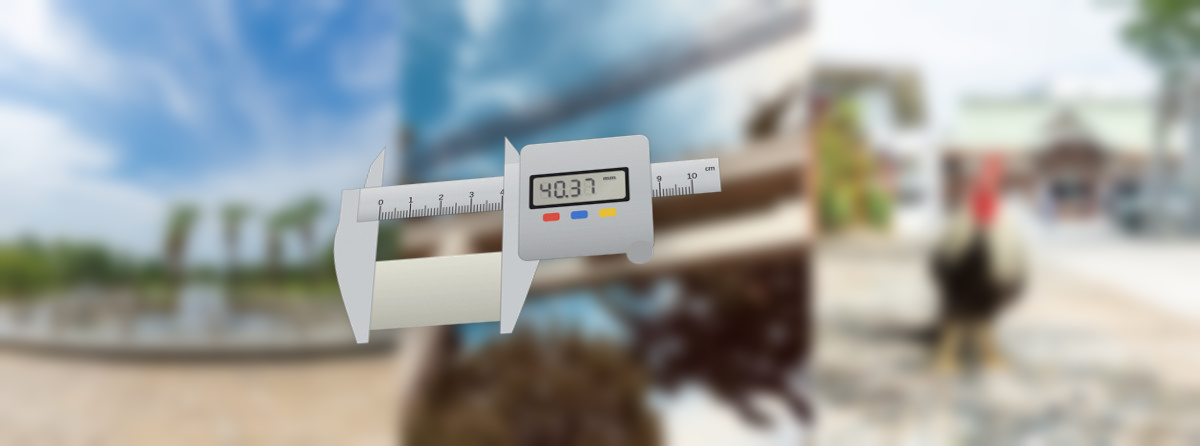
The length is 40.37; mm
